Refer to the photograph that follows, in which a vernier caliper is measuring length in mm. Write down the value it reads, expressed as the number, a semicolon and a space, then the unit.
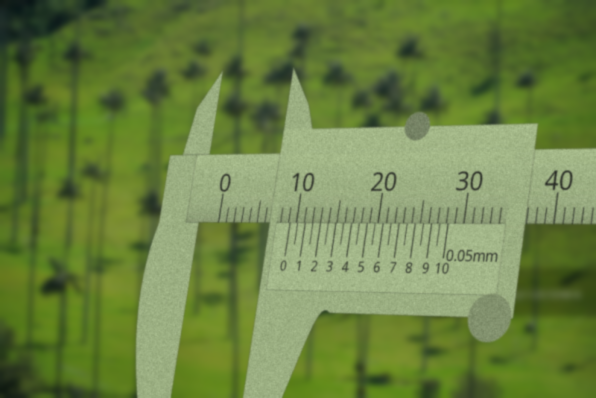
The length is 9.2; mm
